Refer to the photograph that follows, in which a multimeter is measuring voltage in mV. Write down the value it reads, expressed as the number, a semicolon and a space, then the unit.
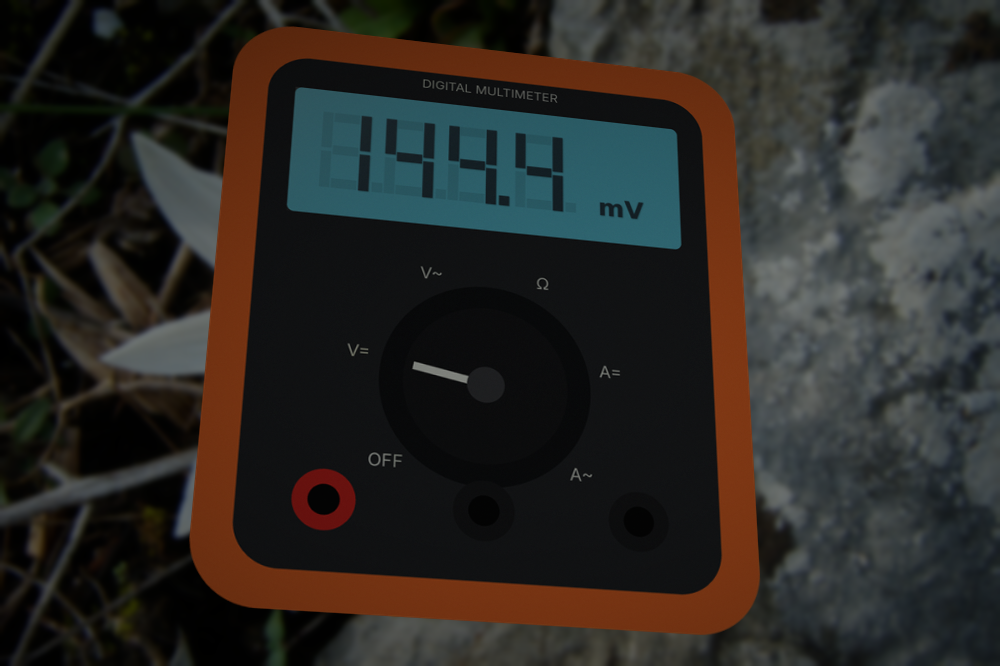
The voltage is 144.4; mV
